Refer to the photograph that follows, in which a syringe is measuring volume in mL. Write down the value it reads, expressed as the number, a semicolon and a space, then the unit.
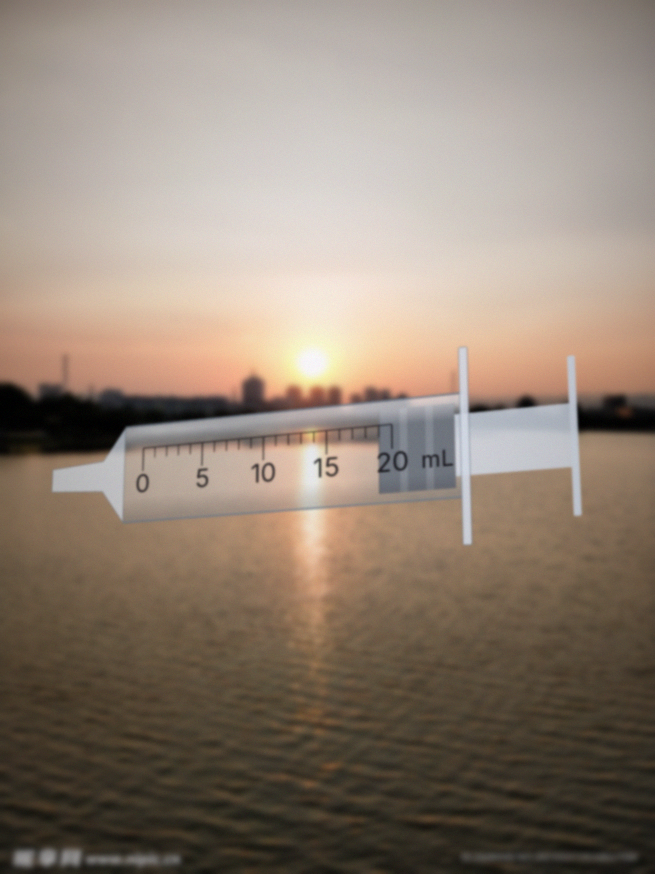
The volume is 19; mL
